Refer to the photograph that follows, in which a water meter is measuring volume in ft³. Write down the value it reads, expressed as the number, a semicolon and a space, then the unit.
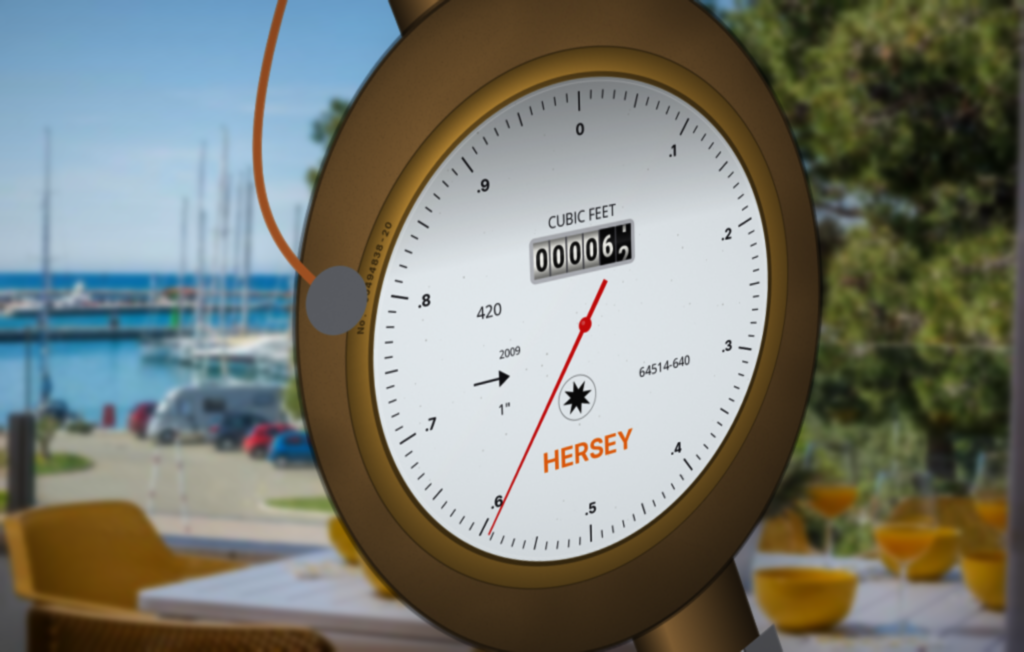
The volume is 61.59; ft³
